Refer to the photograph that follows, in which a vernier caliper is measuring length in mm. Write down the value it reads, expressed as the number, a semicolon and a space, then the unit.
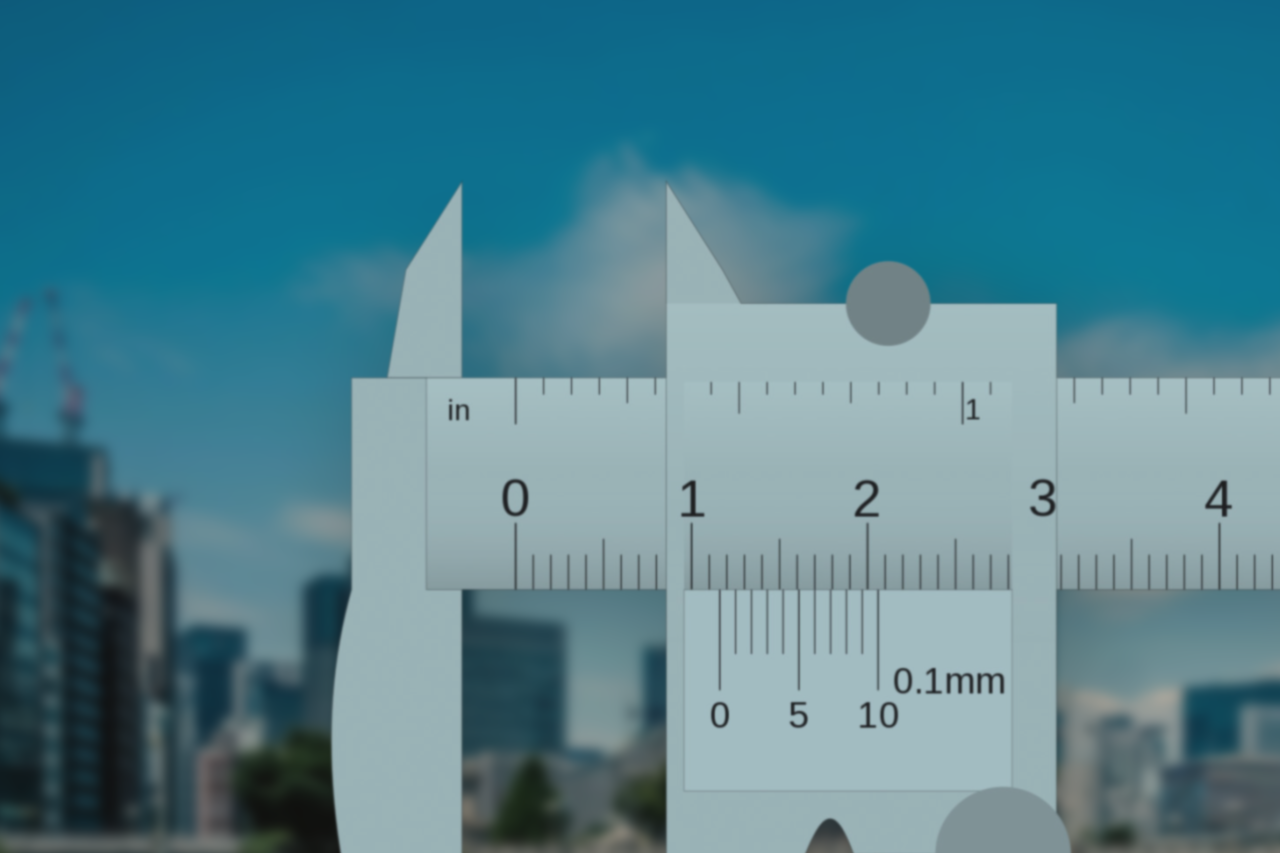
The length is 11.6; mm
